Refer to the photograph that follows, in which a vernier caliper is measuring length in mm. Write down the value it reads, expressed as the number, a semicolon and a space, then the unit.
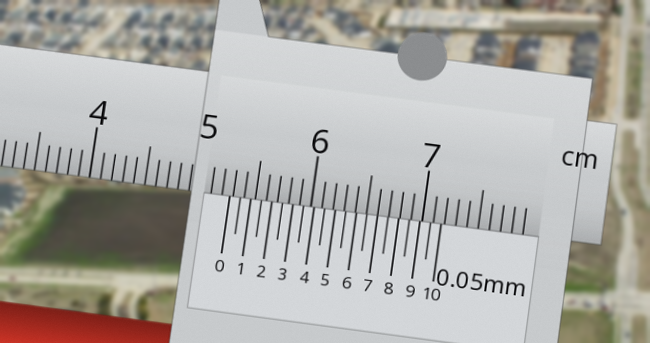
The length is 52.7; mm
